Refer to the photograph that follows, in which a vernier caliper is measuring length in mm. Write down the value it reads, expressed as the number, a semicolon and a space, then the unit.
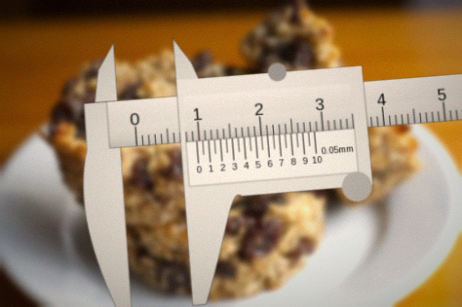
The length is 9.6; mm
